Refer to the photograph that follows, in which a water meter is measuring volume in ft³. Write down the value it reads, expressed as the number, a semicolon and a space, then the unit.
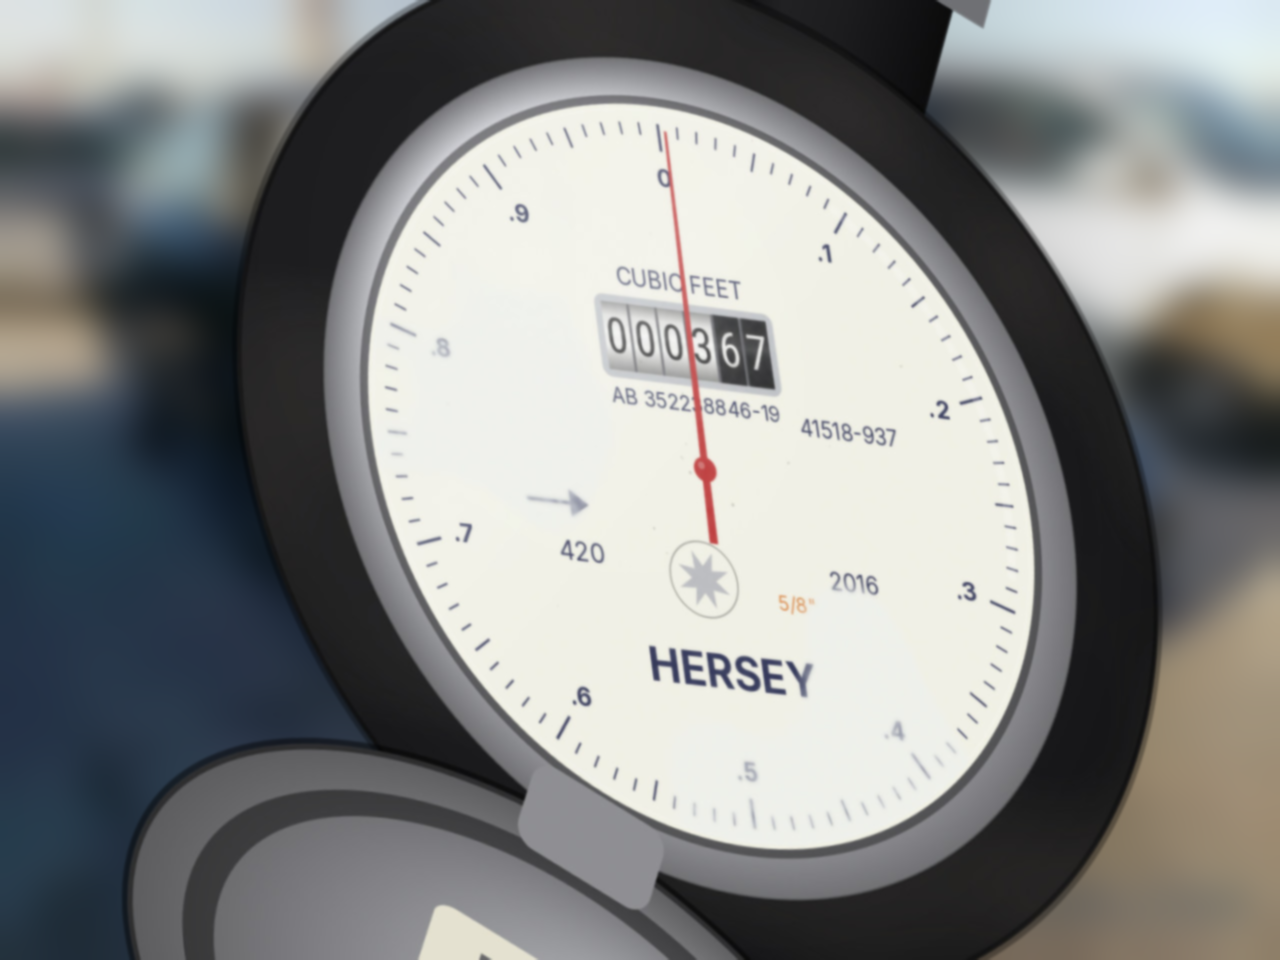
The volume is 367.00; ft³
